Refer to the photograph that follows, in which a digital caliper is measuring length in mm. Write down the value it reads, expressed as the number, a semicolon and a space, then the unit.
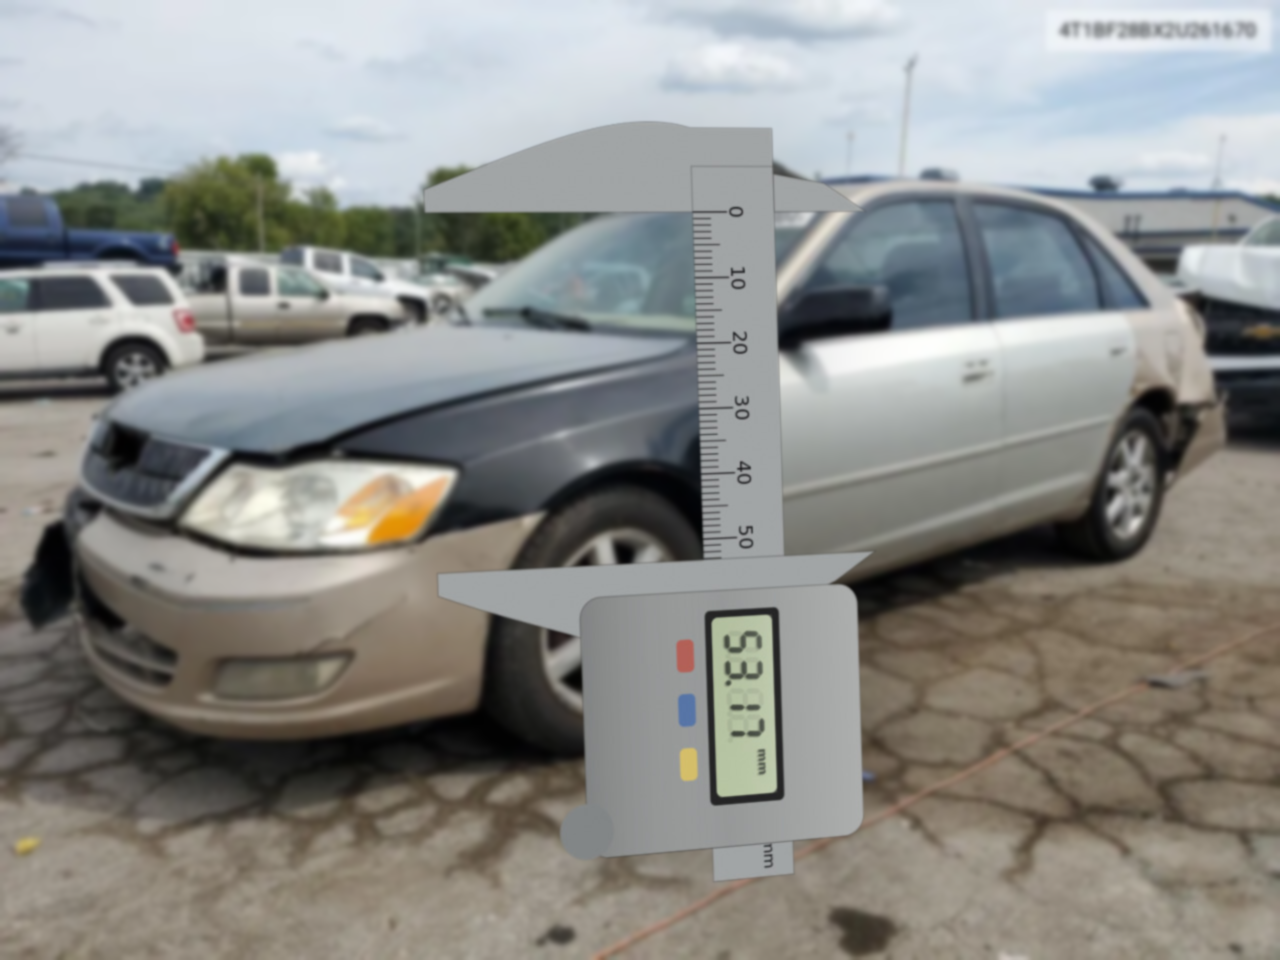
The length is 53.17; mm
